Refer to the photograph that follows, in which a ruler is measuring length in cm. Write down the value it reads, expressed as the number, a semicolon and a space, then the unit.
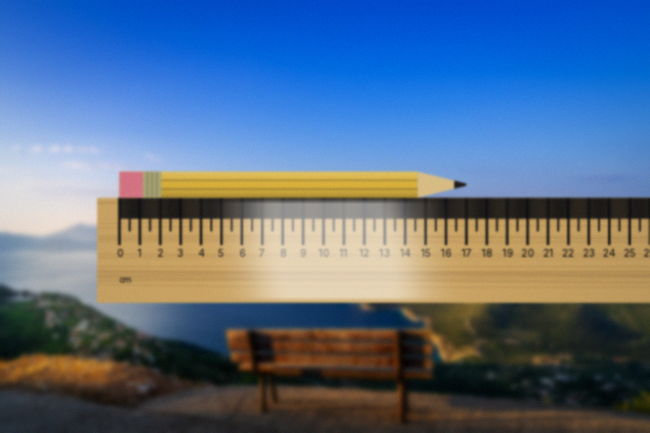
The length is 17; cm
